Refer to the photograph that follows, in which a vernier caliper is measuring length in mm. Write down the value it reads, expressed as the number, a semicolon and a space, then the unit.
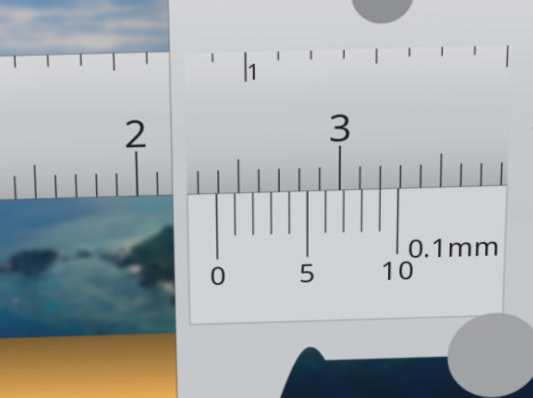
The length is 23.9; mm
